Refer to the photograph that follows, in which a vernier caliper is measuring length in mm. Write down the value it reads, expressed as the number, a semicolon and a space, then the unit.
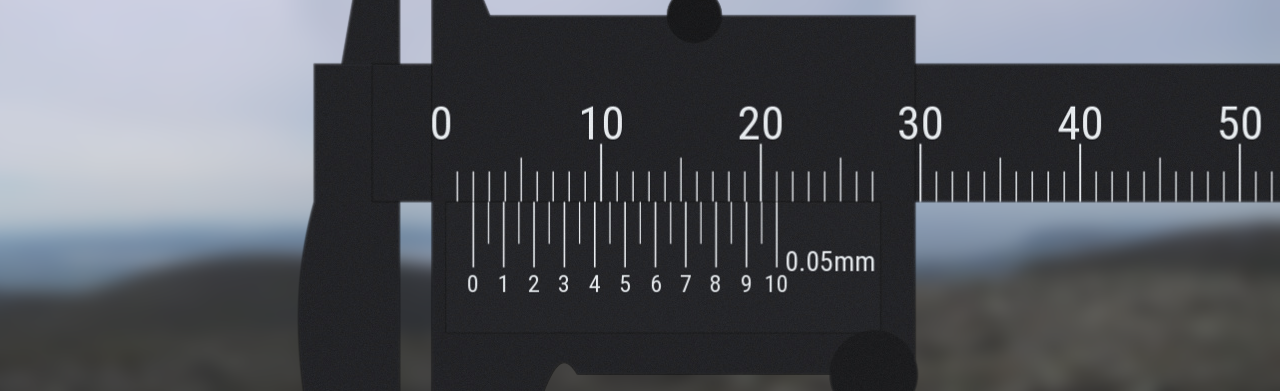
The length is 2.0; mm
